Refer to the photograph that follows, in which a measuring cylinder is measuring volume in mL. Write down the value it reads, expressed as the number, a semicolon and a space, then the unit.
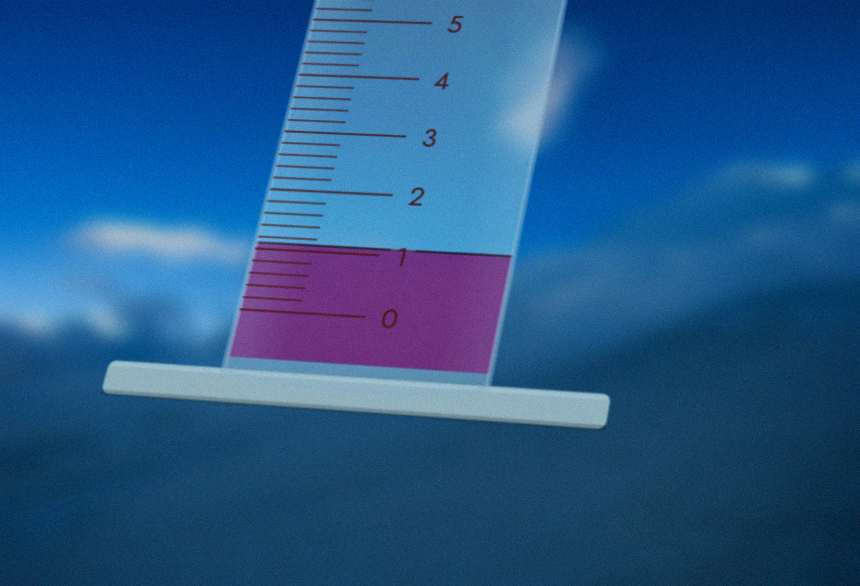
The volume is 1.1; mL
